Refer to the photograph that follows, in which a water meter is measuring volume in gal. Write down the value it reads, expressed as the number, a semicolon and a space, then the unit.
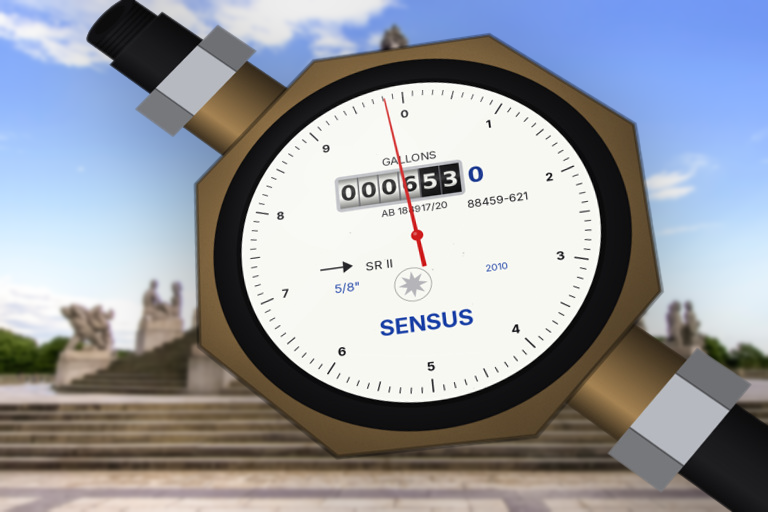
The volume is 6529.8; gal
